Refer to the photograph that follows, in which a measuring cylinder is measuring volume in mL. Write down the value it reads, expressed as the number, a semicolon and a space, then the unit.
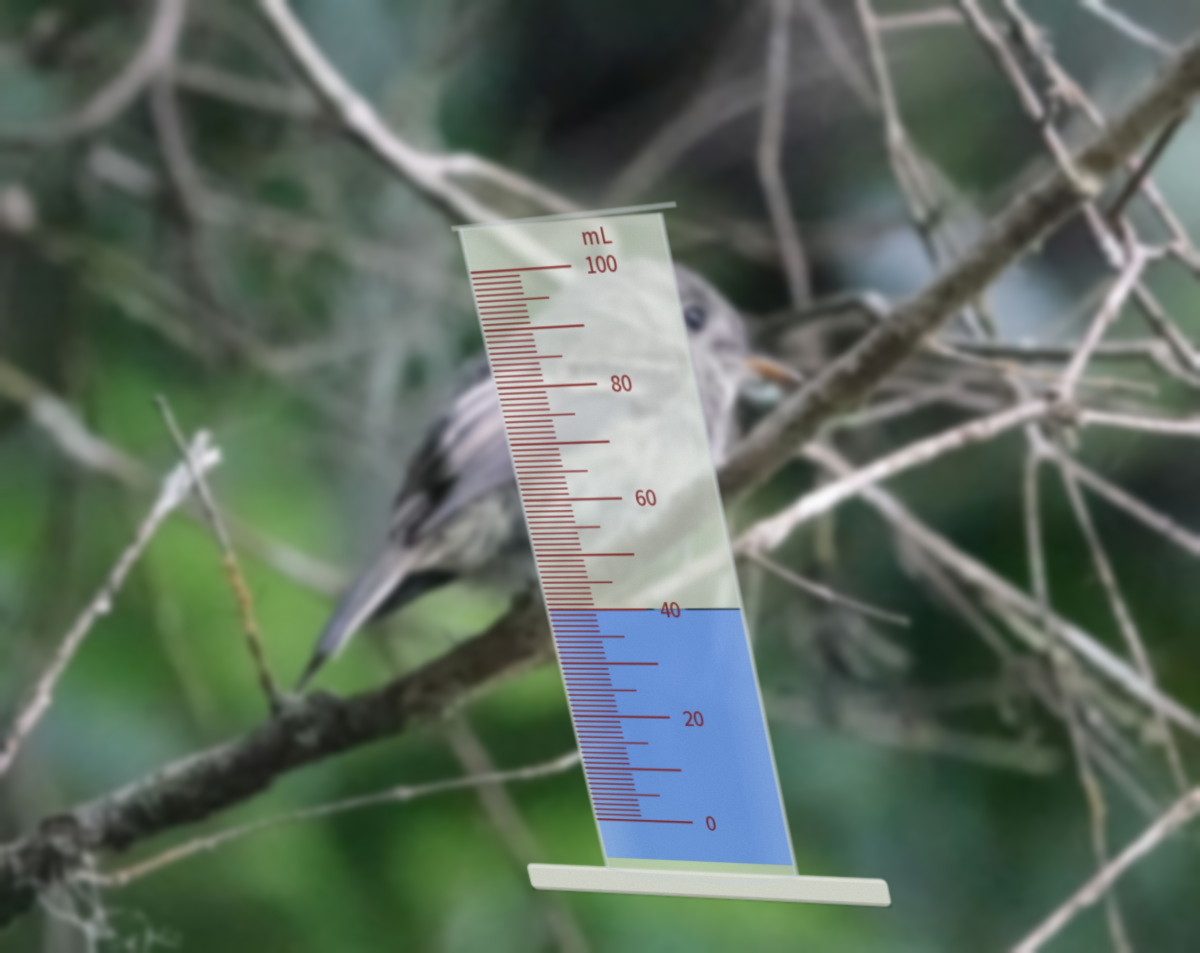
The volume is 40; mL
